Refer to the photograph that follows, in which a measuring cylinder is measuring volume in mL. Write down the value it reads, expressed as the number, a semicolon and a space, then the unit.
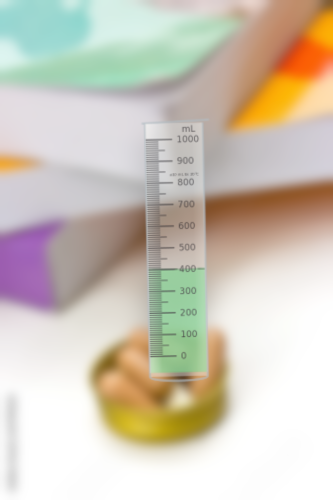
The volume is 400; mL
